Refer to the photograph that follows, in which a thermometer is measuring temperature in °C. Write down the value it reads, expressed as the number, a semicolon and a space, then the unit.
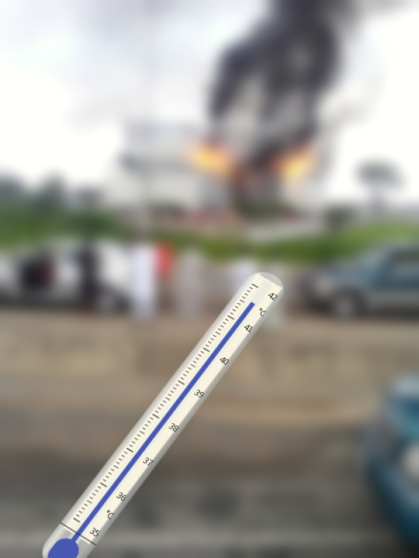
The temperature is 41.6; °C
